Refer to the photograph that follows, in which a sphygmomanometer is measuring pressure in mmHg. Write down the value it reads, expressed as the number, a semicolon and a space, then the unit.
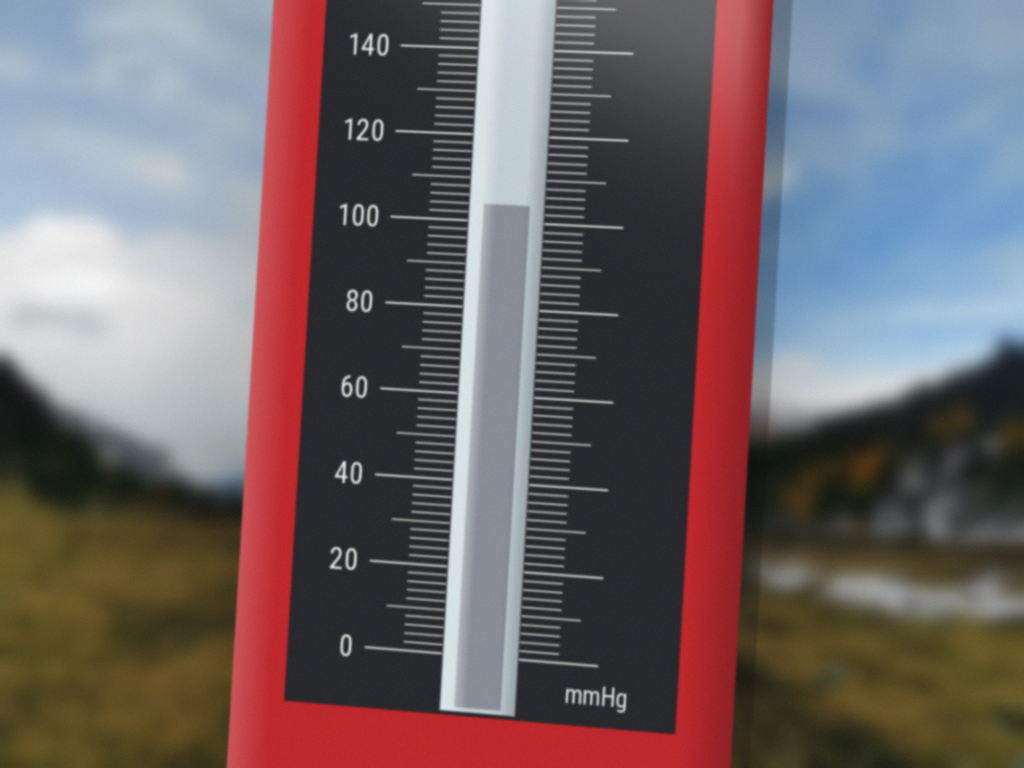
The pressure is 104; mmHg
